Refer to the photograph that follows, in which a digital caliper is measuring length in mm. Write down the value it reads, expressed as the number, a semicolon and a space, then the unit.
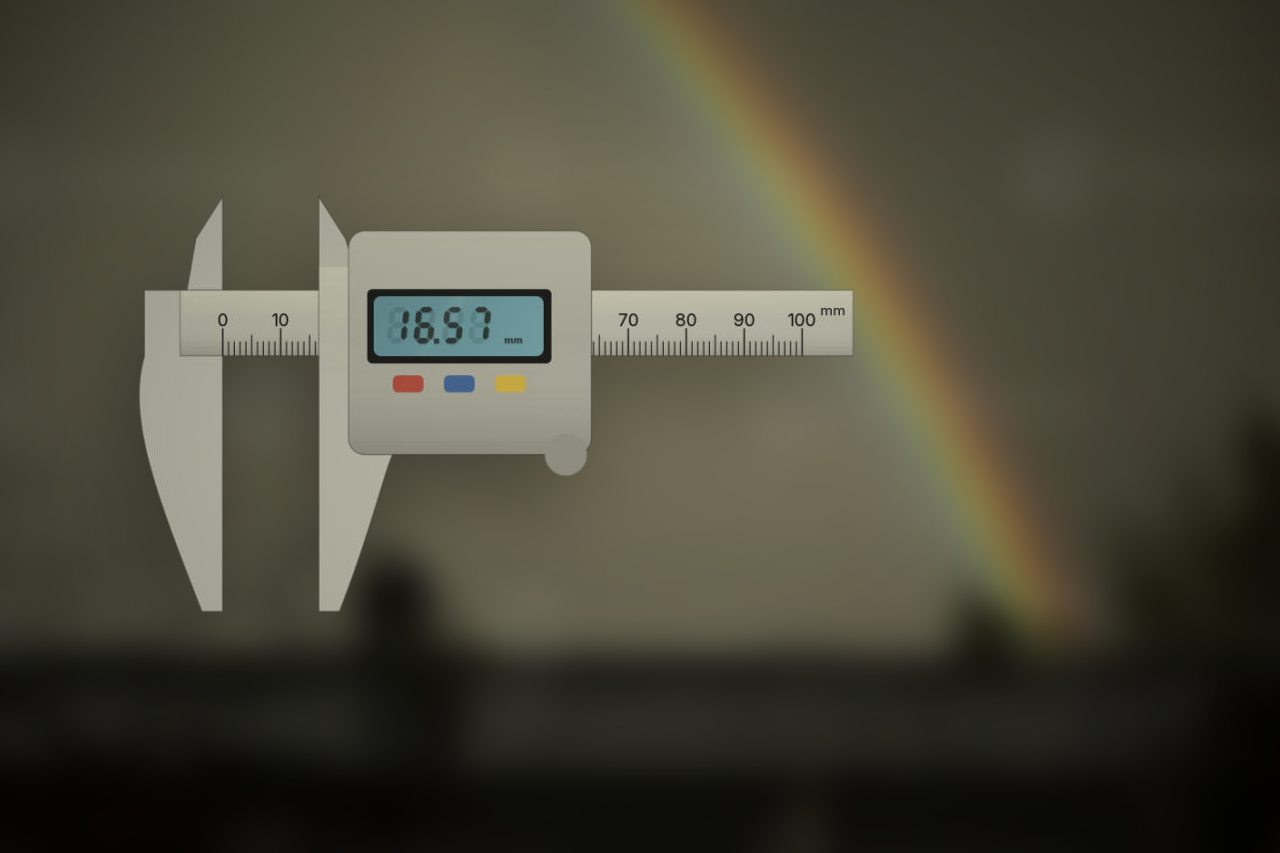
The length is 16.57; mm
